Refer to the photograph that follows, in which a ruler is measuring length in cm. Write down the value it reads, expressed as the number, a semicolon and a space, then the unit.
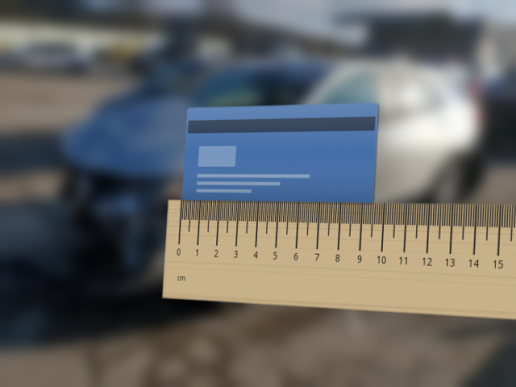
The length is 9.5; cm
